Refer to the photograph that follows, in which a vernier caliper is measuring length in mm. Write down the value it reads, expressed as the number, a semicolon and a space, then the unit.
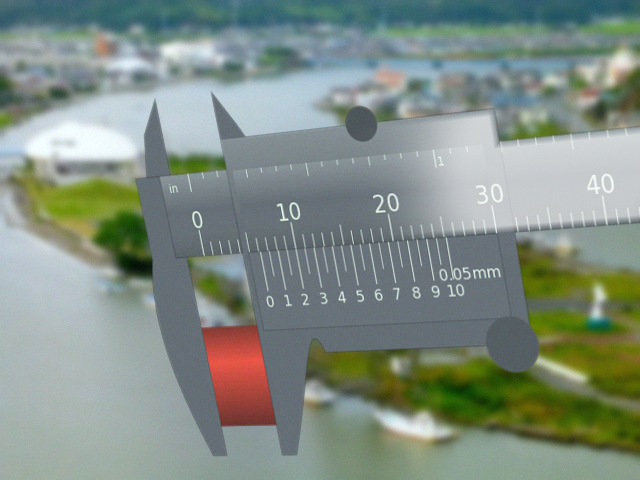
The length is 6.2; mm
